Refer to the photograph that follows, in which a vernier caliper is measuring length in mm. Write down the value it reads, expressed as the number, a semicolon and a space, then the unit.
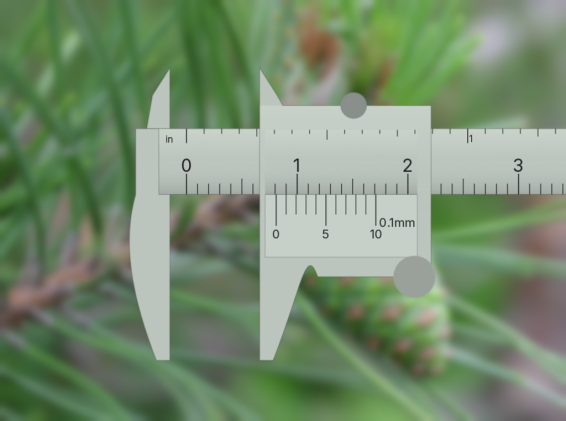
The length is 8.1; mm
